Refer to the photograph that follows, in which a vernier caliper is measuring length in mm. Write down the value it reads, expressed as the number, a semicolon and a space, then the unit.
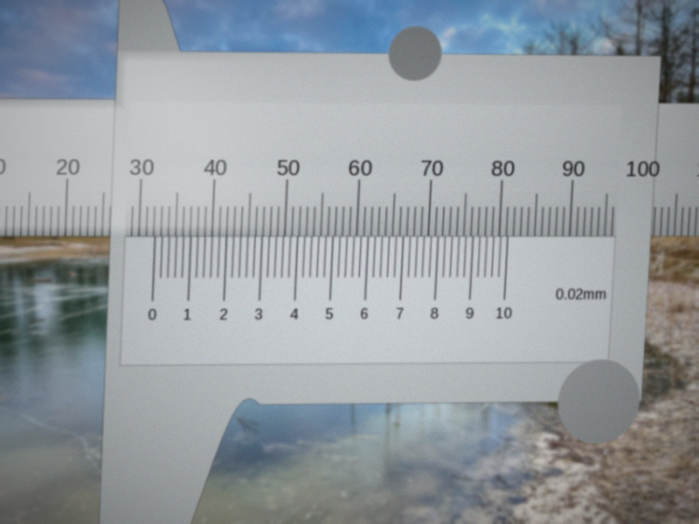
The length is 32.2; mm
